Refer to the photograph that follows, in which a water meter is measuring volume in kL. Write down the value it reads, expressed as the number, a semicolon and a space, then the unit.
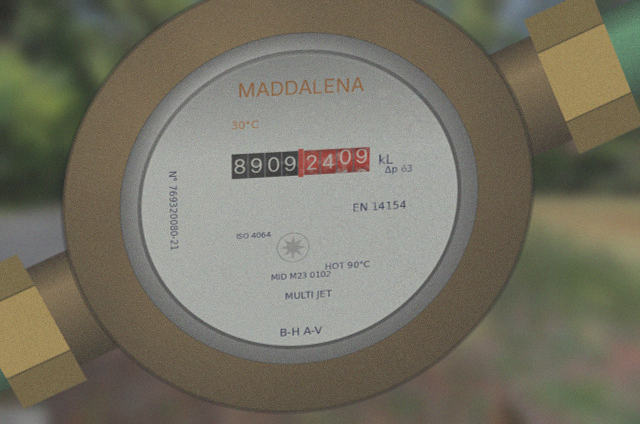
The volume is 8909.2409; kL
